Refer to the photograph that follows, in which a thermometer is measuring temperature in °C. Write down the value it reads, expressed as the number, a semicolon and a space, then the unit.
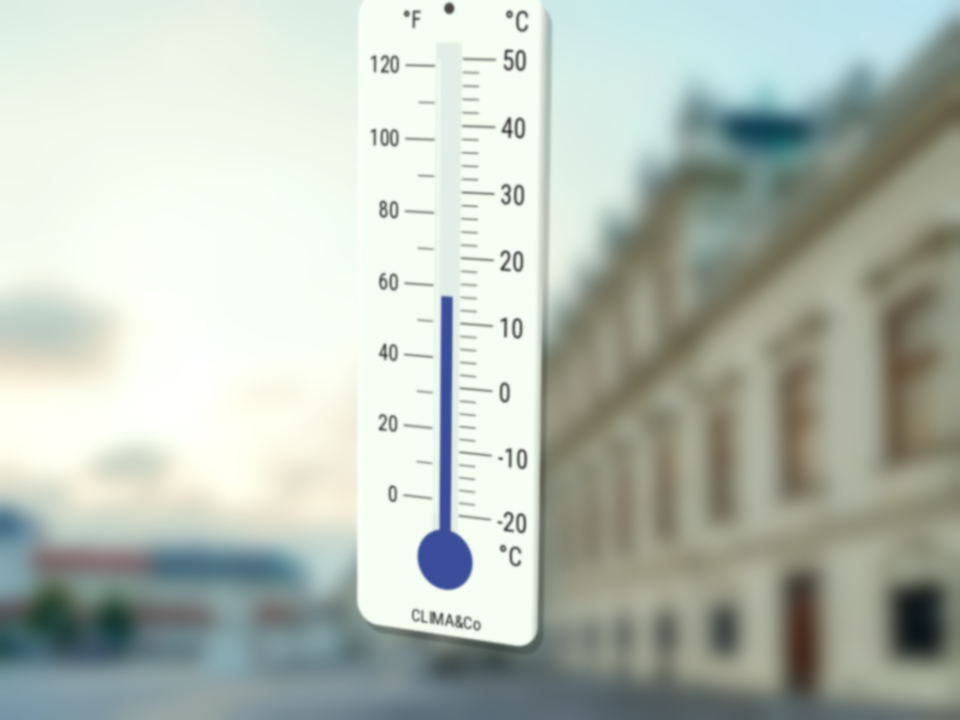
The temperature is 14; °C
